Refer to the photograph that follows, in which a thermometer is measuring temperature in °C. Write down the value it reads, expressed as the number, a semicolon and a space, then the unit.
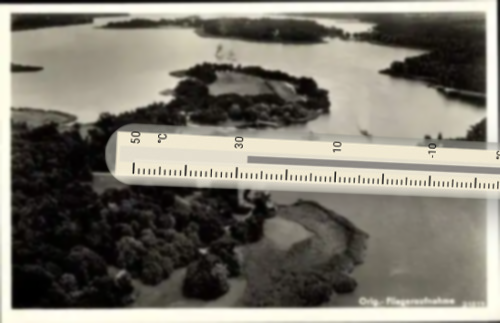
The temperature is 28; °C
